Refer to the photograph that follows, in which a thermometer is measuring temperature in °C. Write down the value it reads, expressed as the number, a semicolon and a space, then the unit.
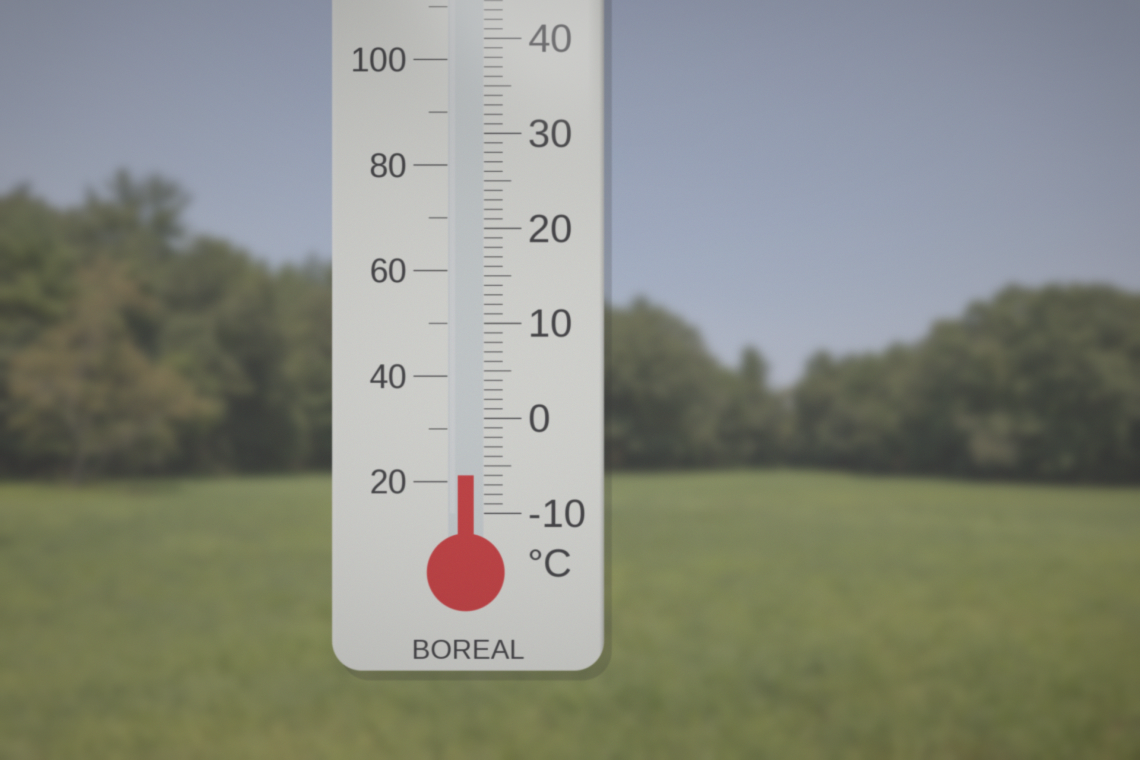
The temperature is -6; °C
